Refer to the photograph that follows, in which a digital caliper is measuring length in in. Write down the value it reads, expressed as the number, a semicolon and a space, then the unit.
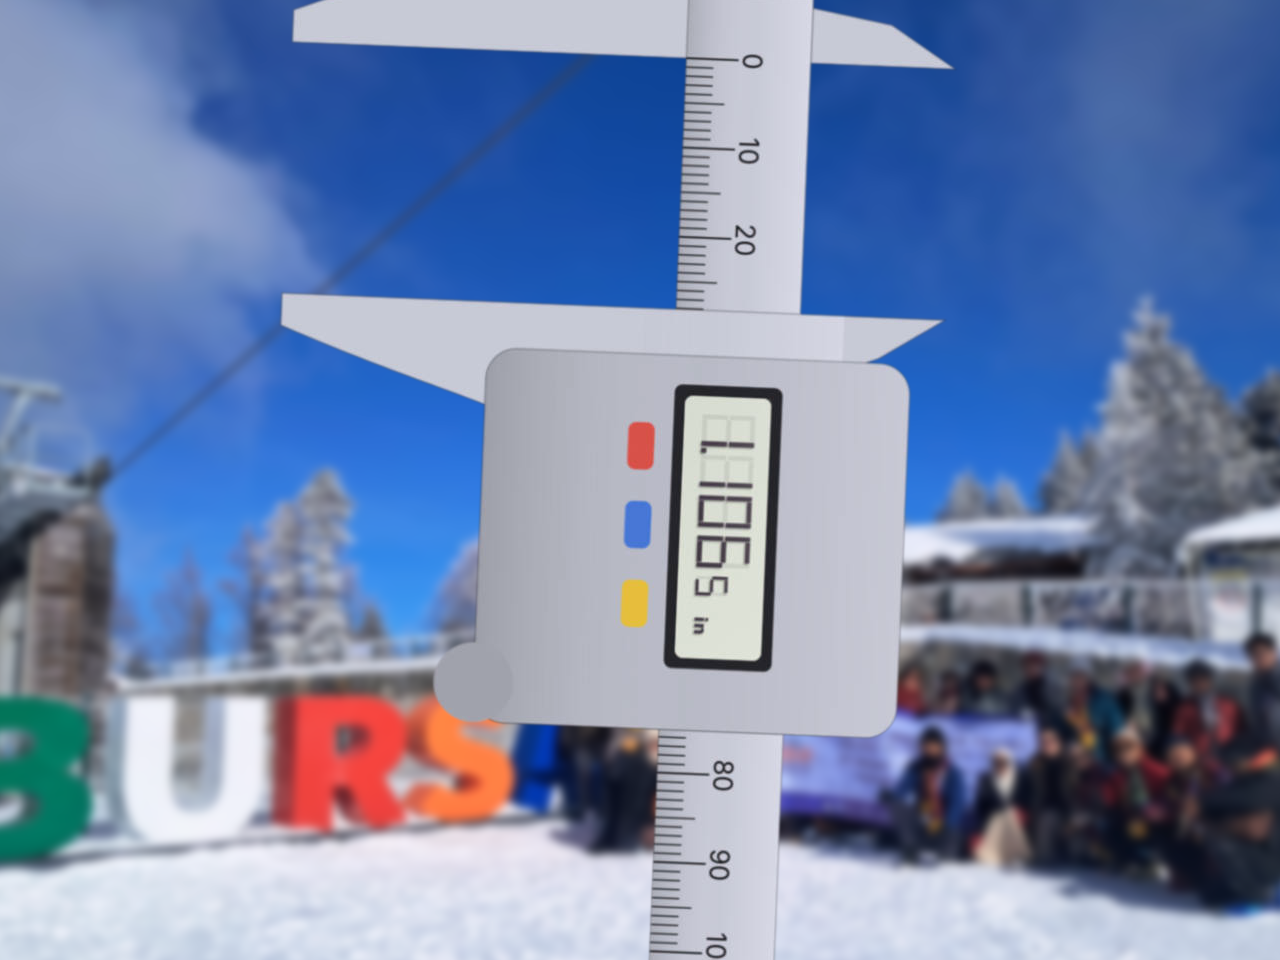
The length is 1.1065; in
